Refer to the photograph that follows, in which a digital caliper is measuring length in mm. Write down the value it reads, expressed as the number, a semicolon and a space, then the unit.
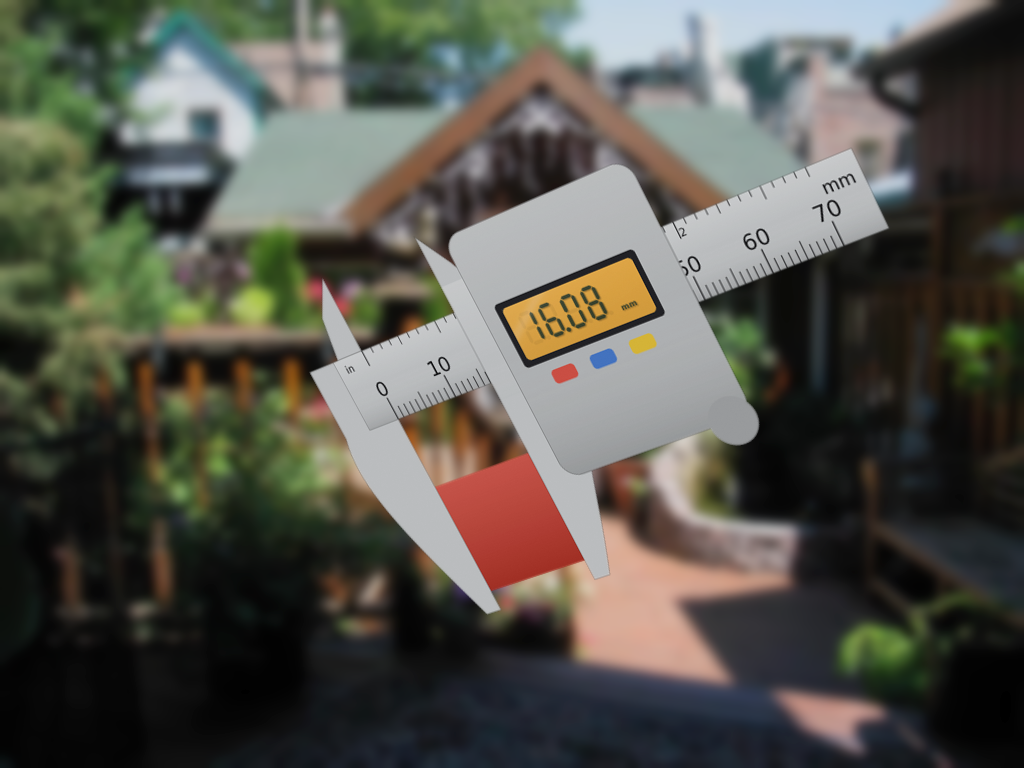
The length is 16.08; mm
